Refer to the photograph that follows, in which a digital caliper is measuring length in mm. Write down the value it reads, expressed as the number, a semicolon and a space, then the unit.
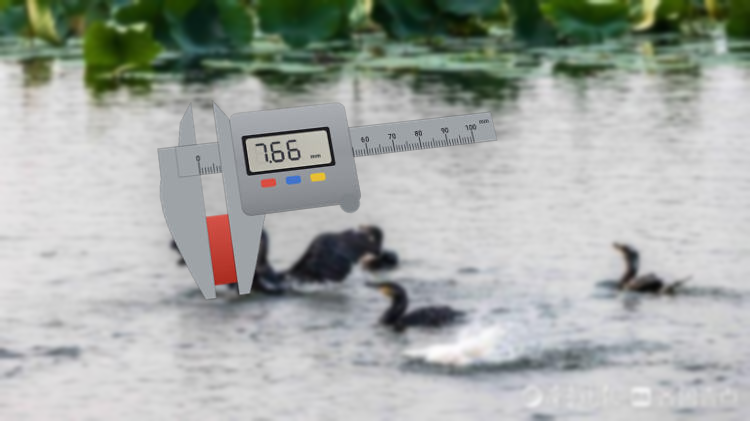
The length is 7.66; mm
